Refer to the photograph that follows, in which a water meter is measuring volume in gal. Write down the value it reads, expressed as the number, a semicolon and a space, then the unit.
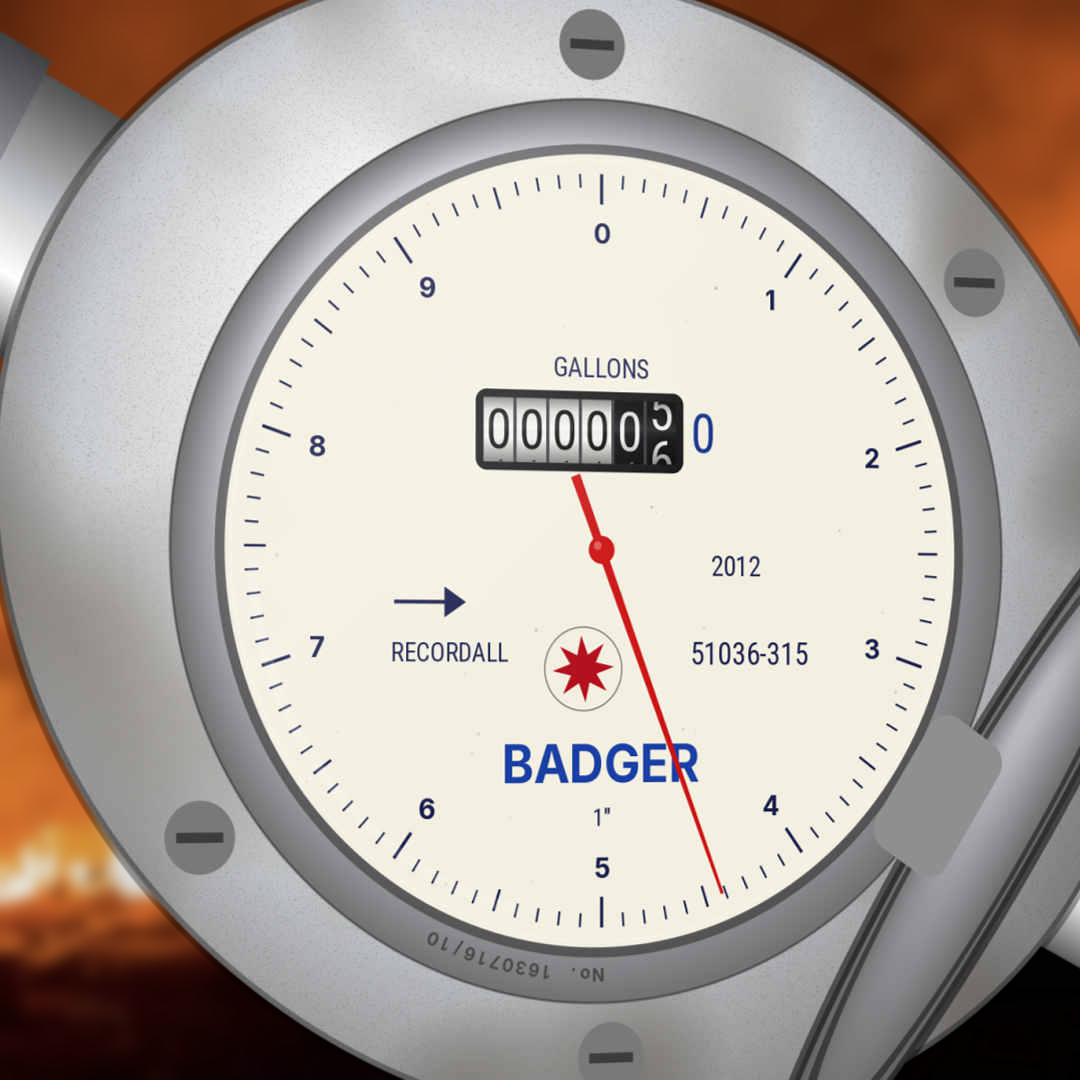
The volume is 54.4; gal
